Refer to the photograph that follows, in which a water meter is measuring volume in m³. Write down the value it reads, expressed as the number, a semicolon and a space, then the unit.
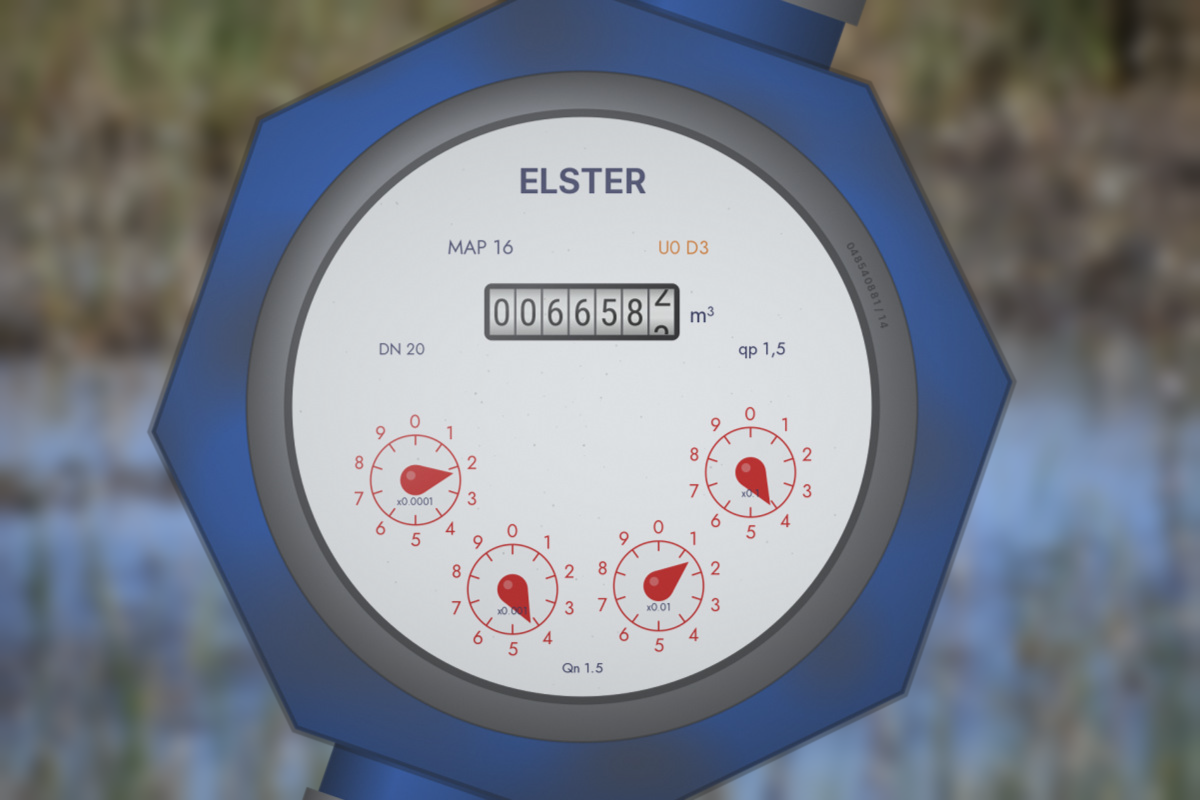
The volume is 66582.4142; m³
